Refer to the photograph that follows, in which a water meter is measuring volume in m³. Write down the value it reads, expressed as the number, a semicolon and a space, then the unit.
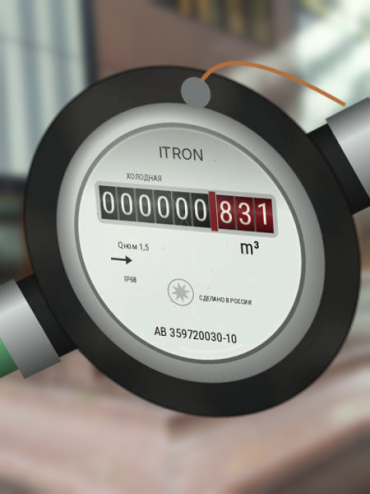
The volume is 0.831; m³
